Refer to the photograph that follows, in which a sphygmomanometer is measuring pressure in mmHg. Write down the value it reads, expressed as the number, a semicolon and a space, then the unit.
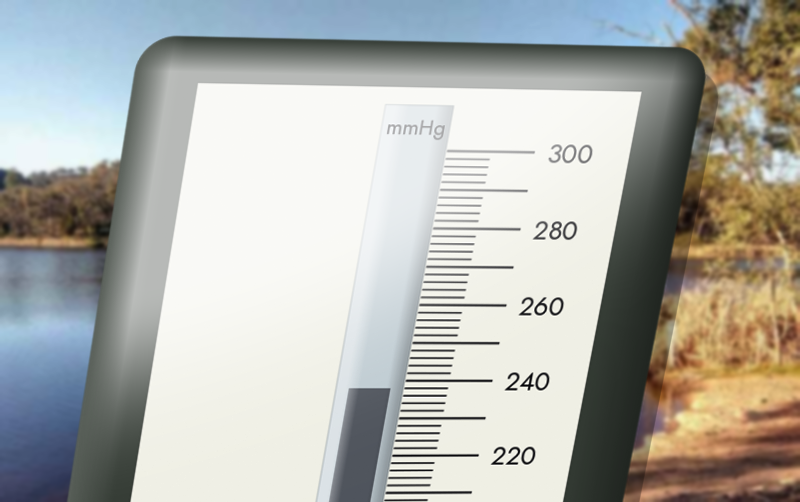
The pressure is 238; mmHg
